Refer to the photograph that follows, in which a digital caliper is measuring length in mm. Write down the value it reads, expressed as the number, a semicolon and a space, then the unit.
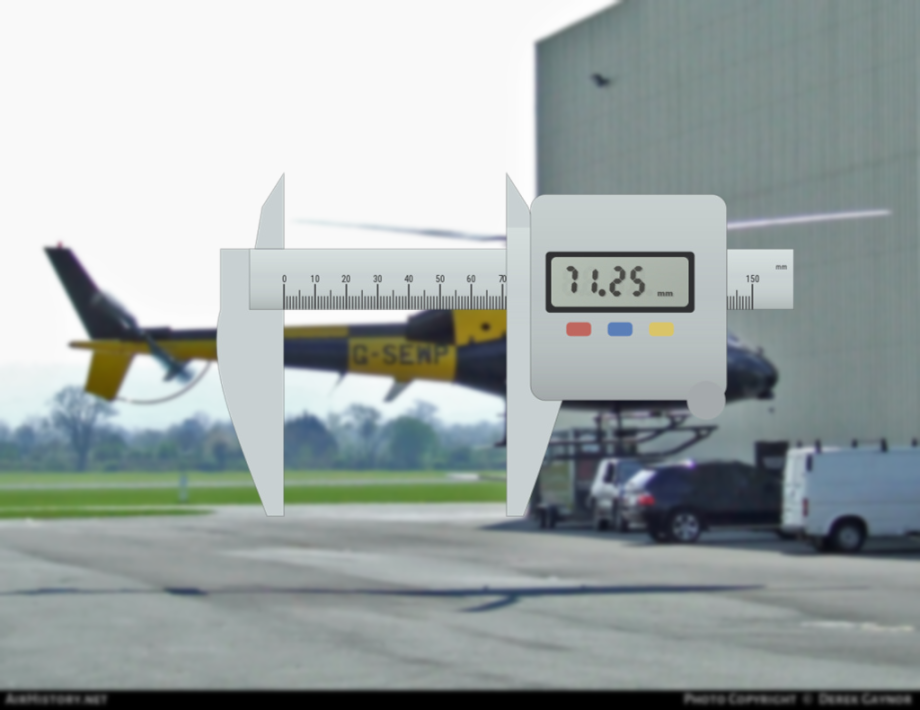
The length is 71.25; mm
